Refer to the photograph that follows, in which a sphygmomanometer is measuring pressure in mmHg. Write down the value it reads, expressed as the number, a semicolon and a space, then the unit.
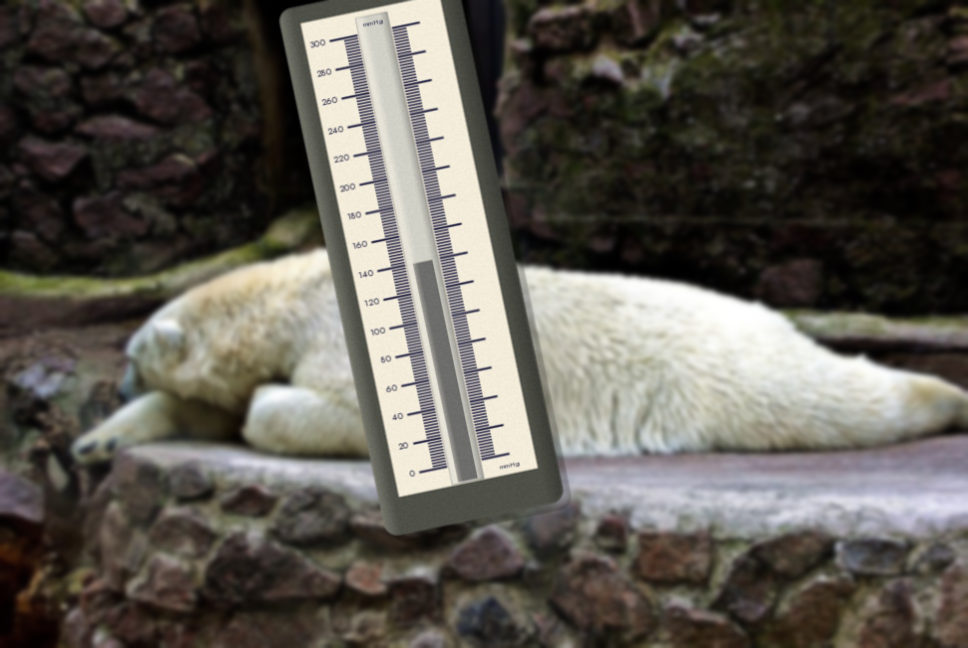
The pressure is 140; mmHg
